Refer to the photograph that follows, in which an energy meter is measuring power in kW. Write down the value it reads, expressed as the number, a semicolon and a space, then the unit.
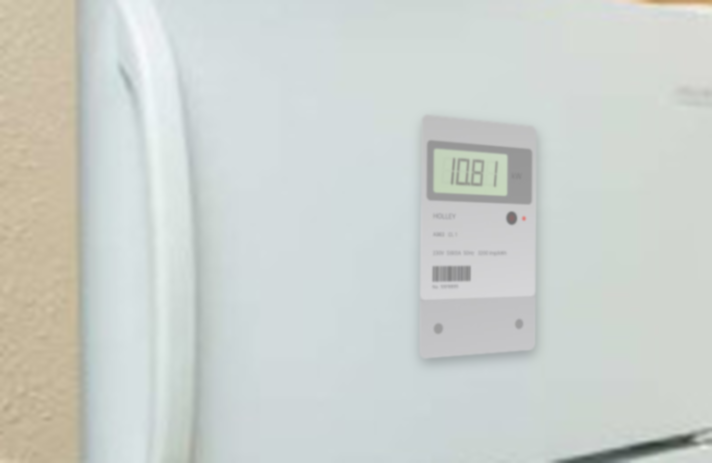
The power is 10.81; kW
